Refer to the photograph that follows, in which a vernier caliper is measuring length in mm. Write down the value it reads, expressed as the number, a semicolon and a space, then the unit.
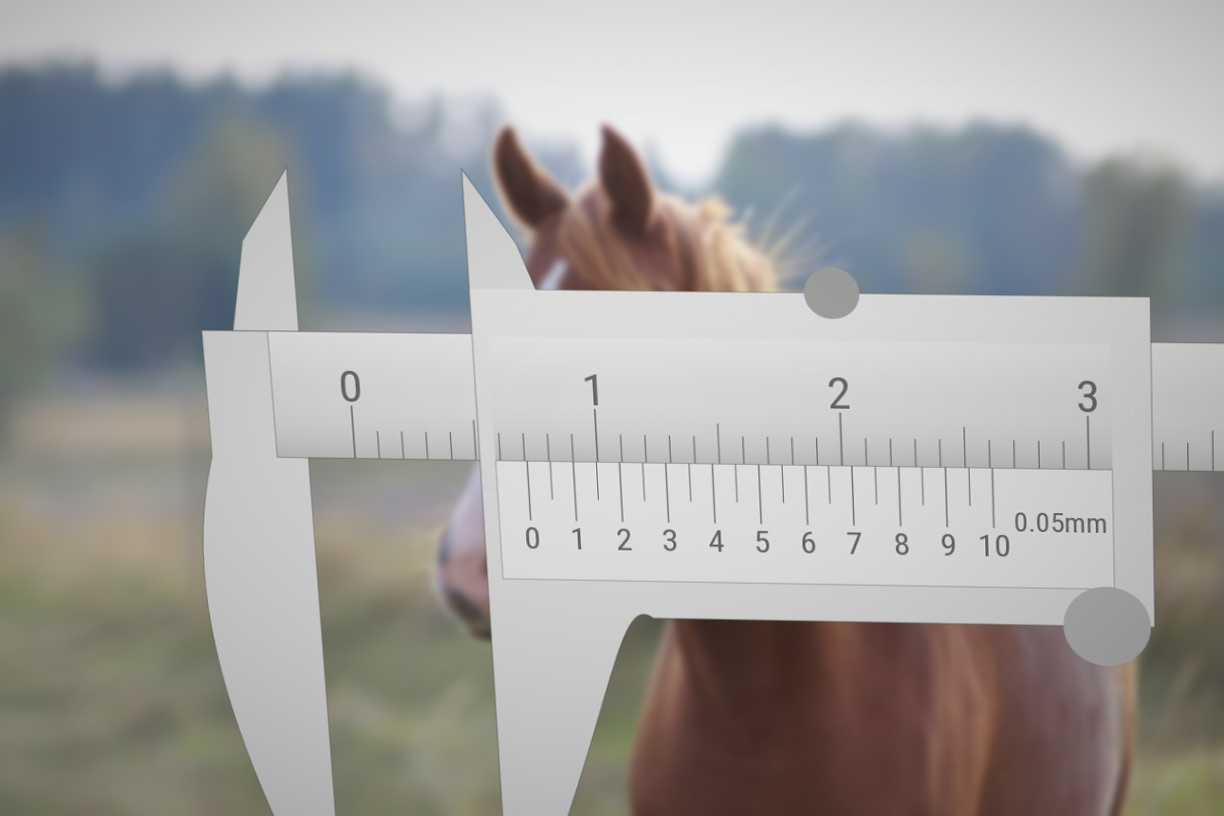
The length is 7.10; mm
